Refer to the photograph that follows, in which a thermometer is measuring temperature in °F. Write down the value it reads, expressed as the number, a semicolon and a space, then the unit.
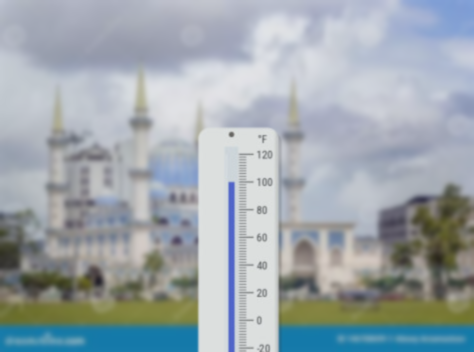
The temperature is 100; °F
